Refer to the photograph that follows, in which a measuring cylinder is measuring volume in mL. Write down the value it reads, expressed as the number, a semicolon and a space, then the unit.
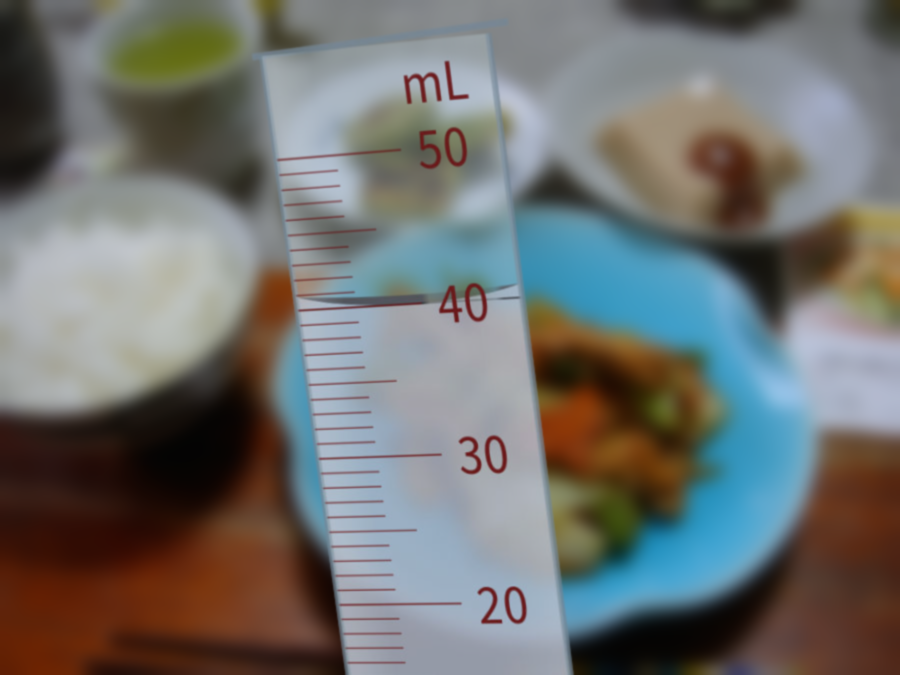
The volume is 40; mL
